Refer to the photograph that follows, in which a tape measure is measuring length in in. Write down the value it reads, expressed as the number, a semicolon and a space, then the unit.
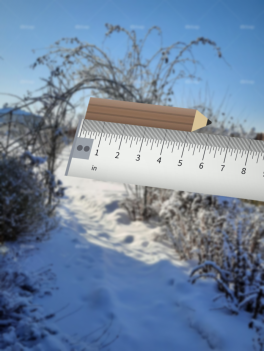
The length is 6; in
